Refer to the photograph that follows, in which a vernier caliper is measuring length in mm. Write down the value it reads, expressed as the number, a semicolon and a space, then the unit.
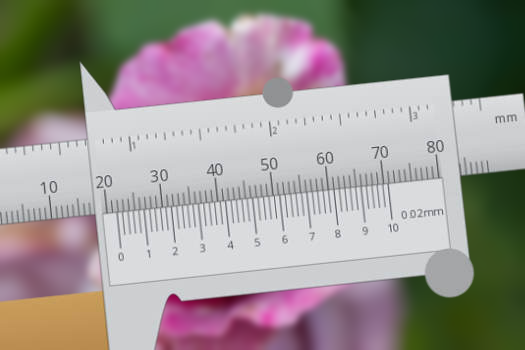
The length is 21.8; mm
